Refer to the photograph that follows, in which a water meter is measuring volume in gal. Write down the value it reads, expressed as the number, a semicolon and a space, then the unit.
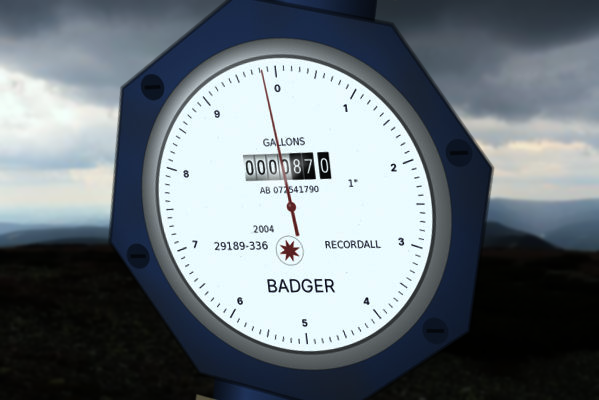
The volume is 869.8; gal
